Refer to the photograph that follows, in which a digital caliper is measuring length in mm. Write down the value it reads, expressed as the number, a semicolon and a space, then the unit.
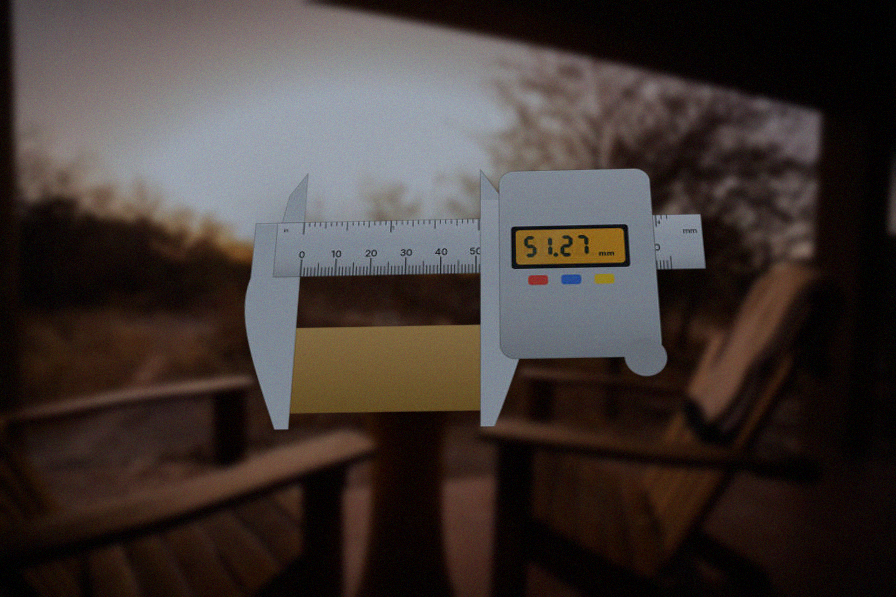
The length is 51.27; mm
